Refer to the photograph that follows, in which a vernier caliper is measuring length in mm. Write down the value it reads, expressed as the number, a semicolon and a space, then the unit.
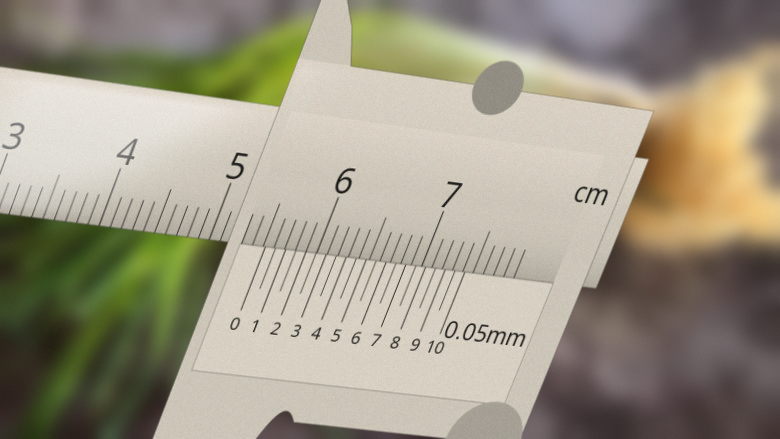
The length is 55.2; mm
